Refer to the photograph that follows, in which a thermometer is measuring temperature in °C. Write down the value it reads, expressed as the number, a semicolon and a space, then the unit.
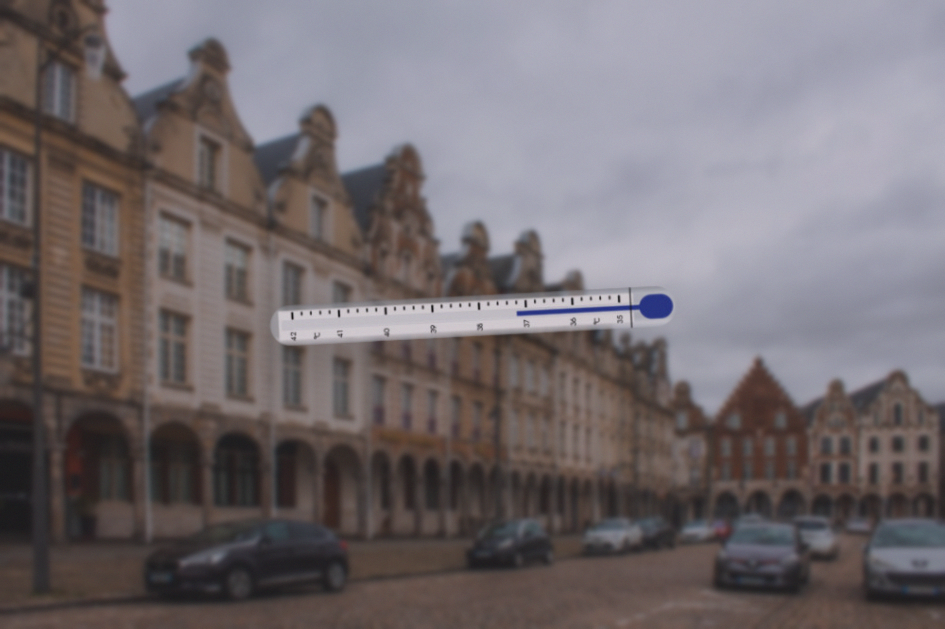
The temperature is 37.2; °C
